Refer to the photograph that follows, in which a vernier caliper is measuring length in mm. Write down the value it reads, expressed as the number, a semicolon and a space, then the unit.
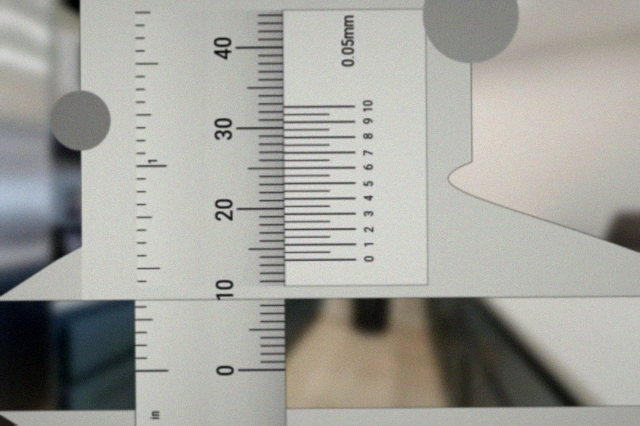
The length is 13.6; mm
